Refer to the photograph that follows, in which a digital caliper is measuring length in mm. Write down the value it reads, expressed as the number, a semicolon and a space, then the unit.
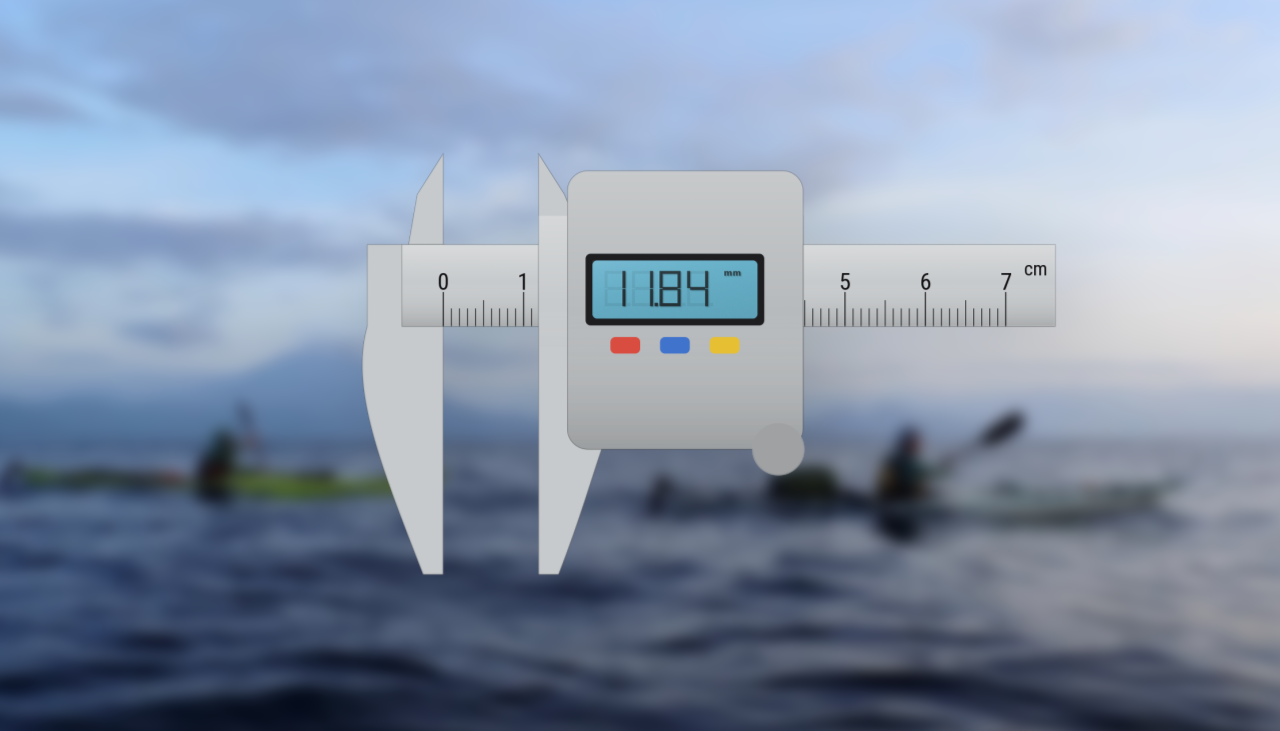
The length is 11.84; mm
